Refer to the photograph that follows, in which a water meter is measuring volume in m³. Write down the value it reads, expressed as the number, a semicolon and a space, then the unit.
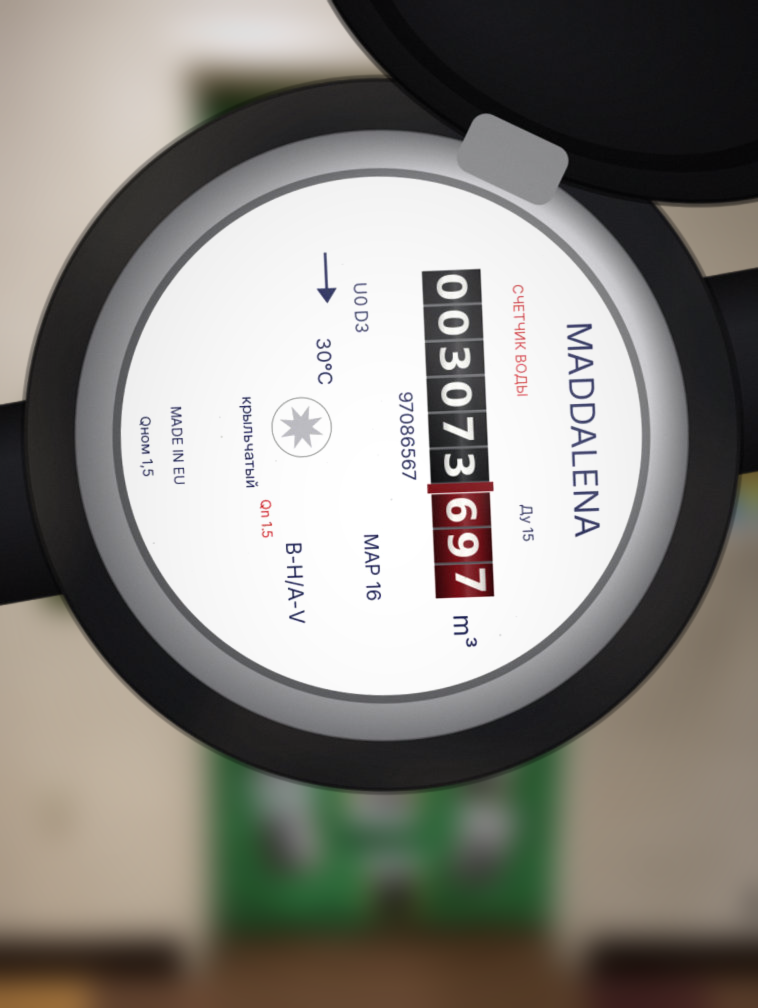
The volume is 3073.697; m³
